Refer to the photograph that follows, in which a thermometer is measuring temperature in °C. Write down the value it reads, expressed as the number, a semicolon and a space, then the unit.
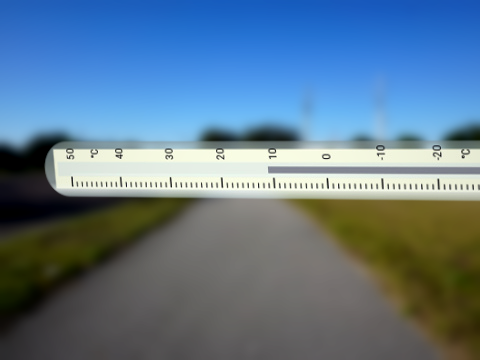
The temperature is 11; °C
